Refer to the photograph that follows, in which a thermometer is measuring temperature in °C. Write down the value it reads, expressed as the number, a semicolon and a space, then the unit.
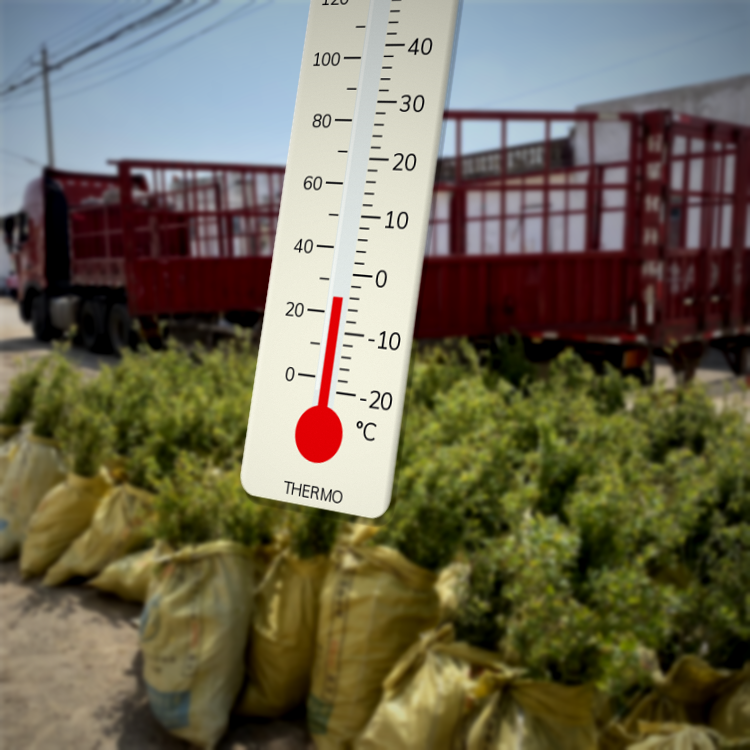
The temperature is -4; °C
